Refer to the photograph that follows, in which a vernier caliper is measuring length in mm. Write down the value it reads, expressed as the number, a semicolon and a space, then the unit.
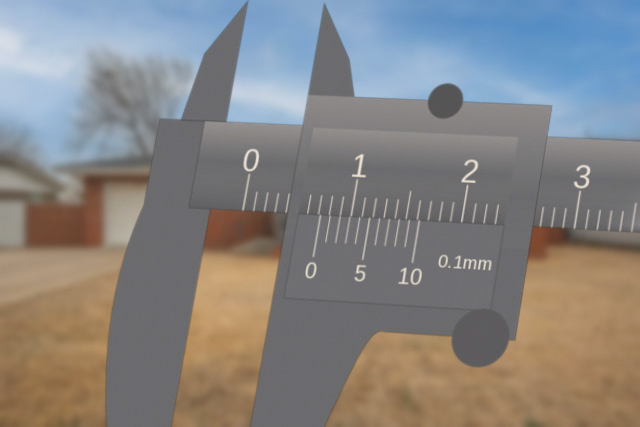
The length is 7.2; mm
